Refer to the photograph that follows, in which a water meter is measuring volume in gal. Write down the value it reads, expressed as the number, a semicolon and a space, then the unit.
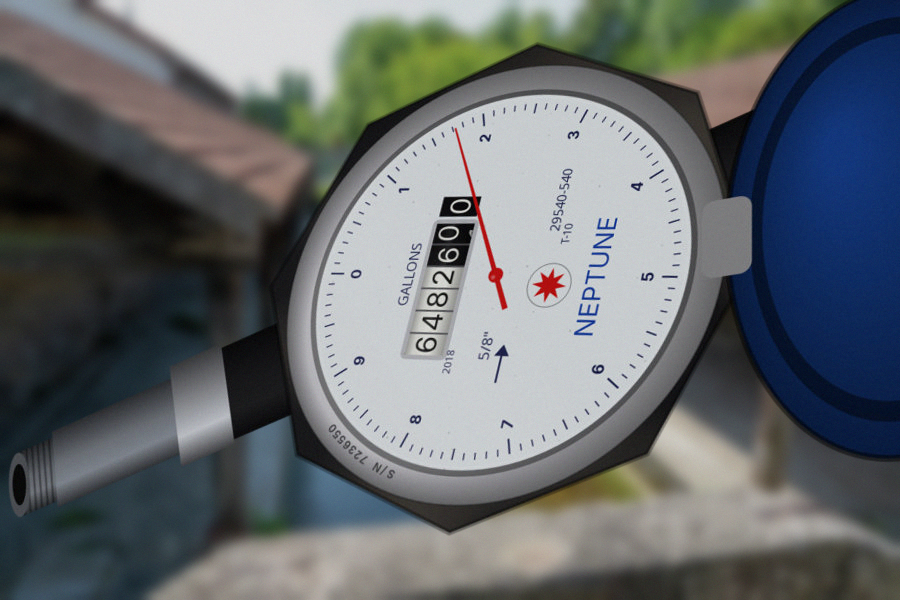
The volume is 6482601.7; gal
